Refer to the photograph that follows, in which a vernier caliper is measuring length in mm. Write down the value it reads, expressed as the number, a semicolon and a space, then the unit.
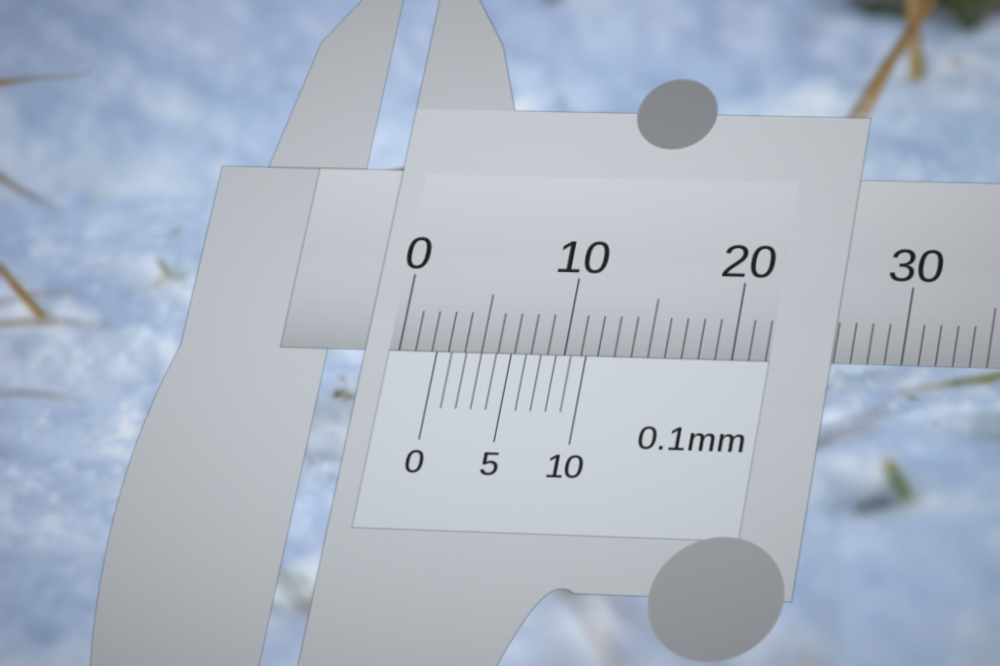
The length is 2.3; mm
